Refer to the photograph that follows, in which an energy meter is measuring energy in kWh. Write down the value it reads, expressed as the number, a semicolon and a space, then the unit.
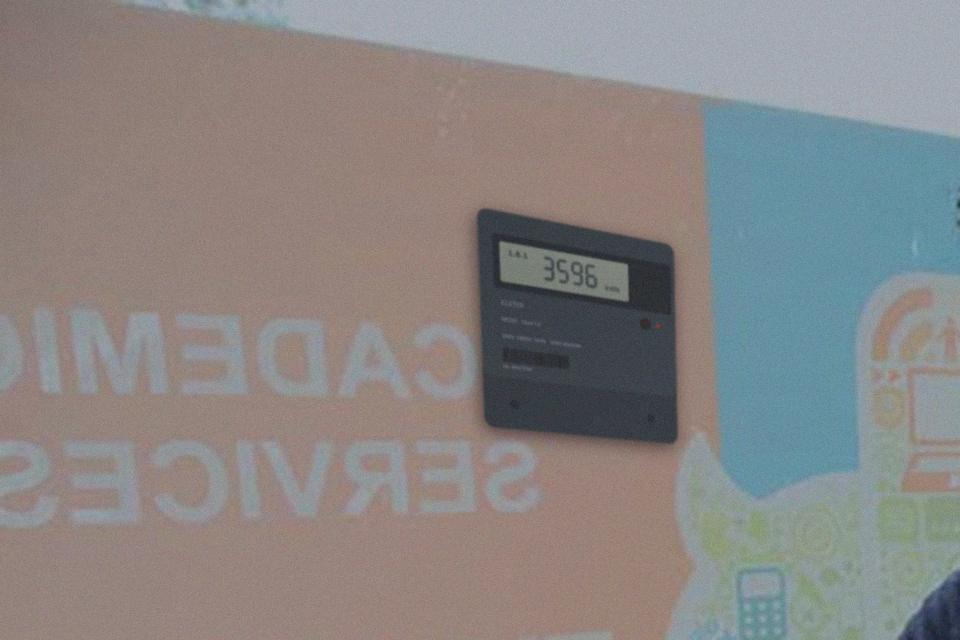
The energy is 3596; kWh
